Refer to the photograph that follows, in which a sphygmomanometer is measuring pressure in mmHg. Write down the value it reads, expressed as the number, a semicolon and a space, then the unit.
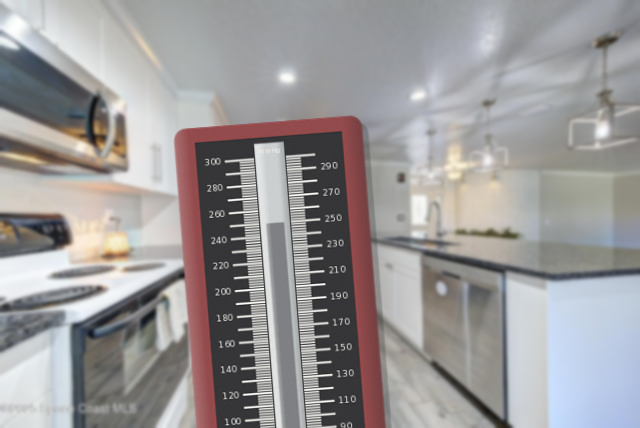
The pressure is 250; mmHg
